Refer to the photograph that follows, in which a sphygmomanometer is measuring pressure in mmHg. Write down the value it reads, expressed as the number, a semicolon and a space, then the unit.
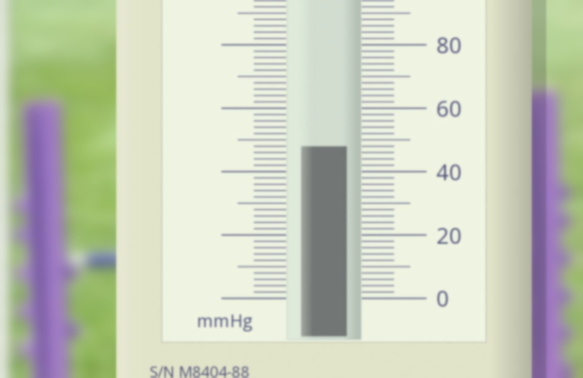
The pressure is 48; mmHg
